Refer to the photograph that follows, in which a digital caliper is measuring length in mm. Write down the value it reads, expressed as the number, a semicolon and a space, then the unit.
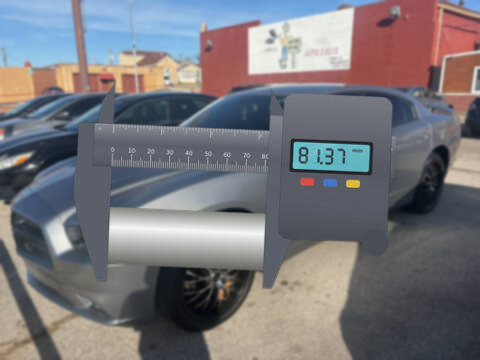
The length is 81.37; mm
